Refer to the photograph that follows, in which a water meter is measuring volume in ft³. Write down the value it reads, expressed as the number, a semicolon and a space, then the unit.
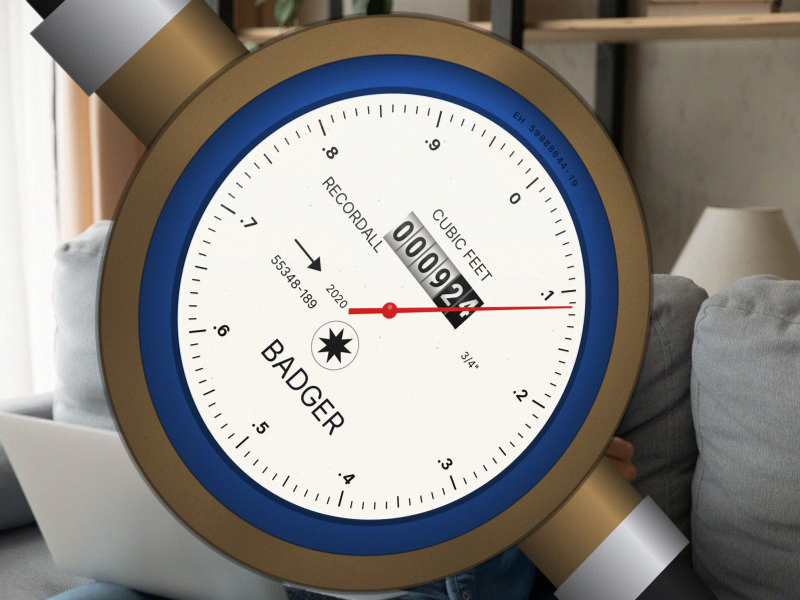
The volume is 924.11; ft³
